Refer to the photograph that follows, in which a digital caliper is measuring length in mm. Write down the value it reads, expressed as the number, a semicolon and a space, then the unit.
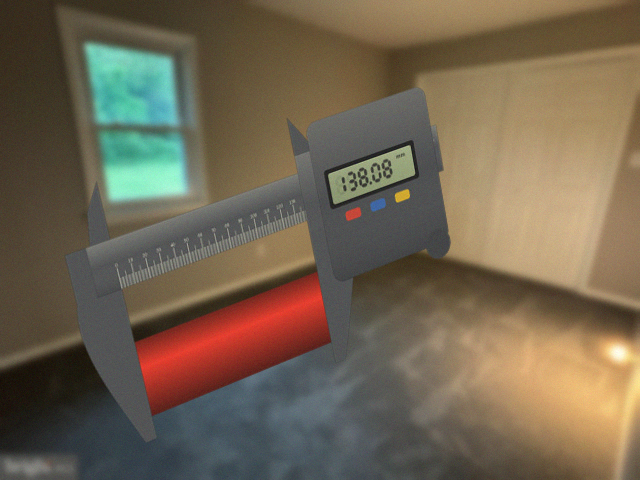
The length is 138.08; mm
